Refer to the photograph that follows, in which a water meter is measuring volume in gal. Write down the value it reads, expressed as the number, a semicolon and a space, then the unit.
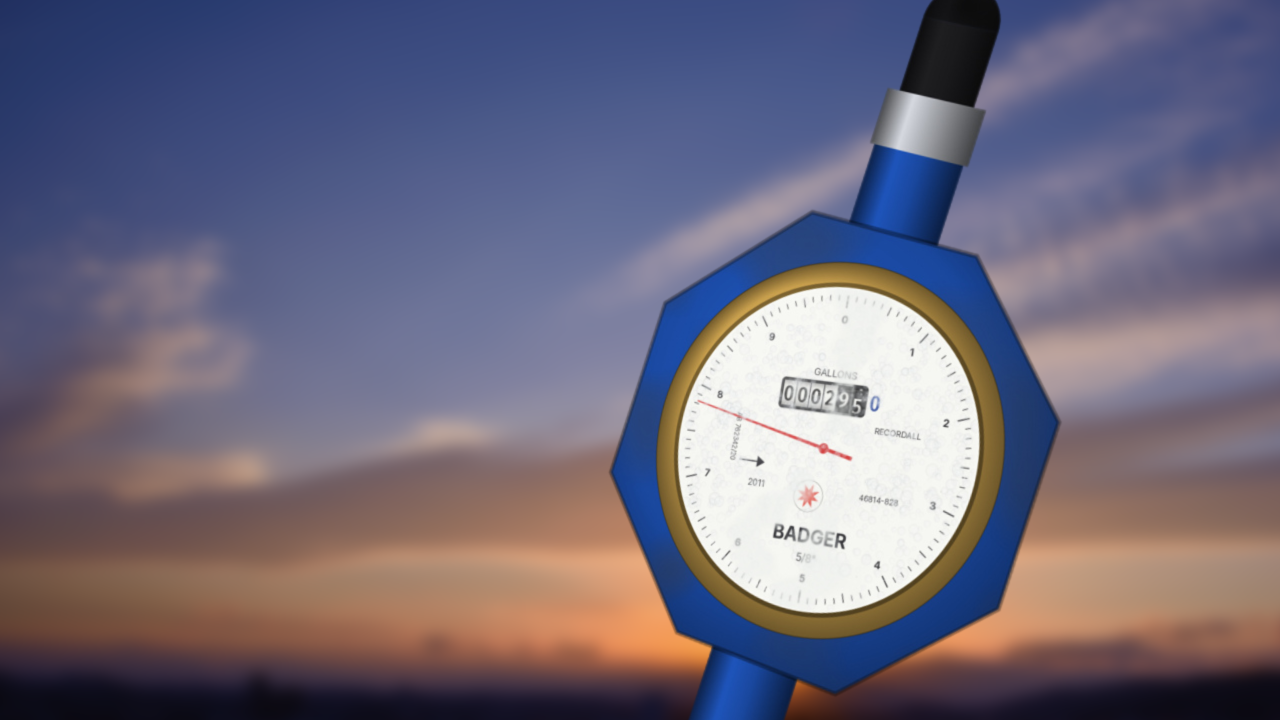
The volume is 2947.8; gal
